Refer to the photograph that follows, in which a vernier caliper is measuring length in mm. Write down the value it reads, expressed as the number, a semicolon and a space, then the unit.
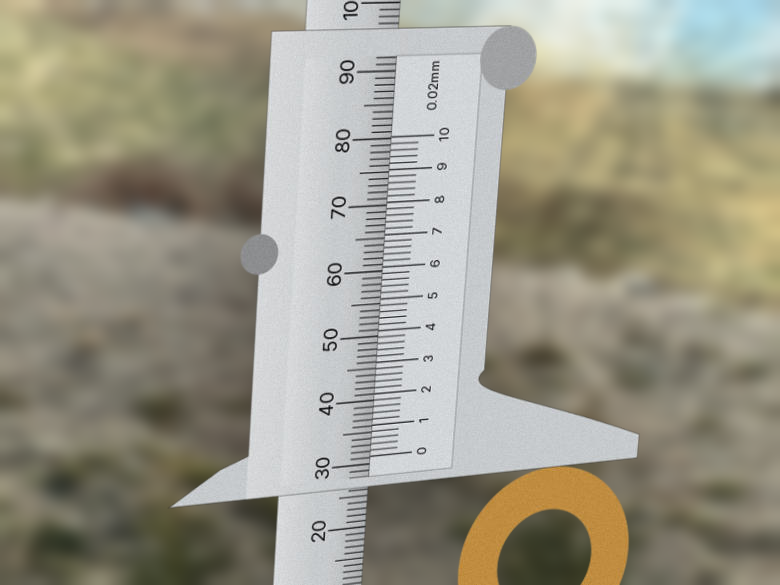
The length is 31.2; mm
